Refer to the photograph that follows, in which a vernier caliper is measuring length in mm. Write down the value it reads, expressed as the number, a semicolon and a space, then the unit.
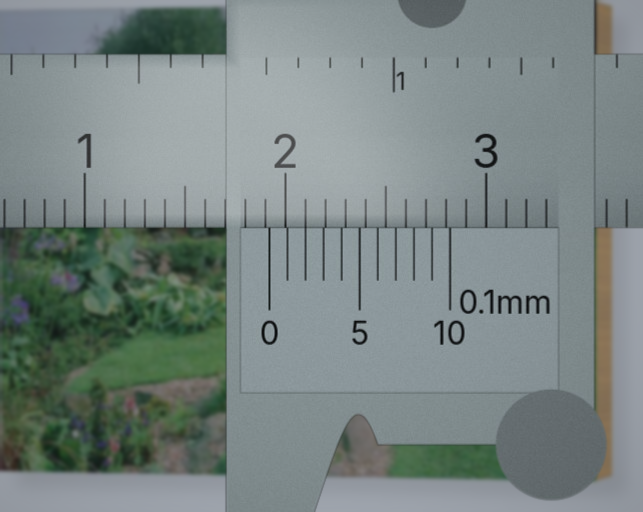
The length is 19.2; mm
